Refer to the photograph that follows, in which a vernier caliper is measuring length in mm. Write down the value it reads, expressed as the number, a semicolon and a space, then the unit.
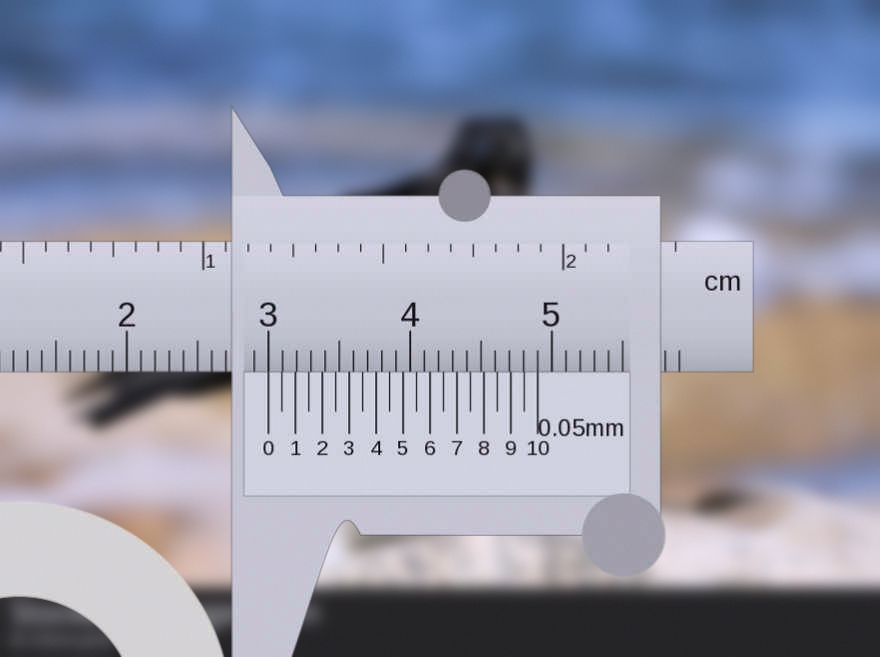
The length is 30.0; mm
